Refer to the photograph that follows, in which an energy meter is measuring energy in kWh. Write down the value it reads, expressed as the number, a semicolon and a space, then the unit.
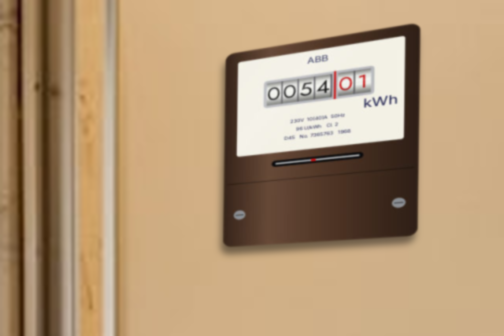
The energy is 54.01; kWh
